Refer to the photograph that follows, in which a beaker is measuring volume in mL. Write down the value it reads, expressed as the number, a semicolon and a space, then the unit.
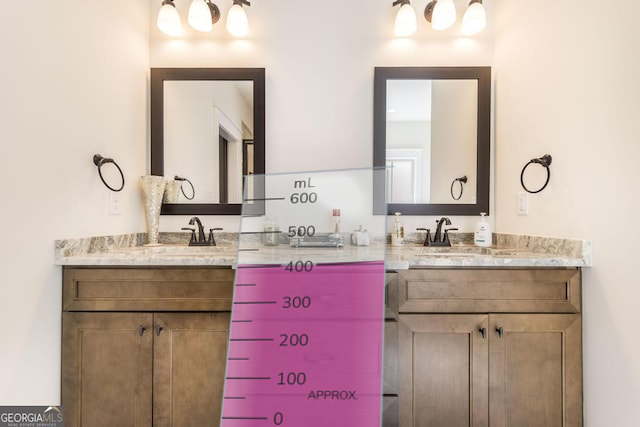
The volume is 400; mL
